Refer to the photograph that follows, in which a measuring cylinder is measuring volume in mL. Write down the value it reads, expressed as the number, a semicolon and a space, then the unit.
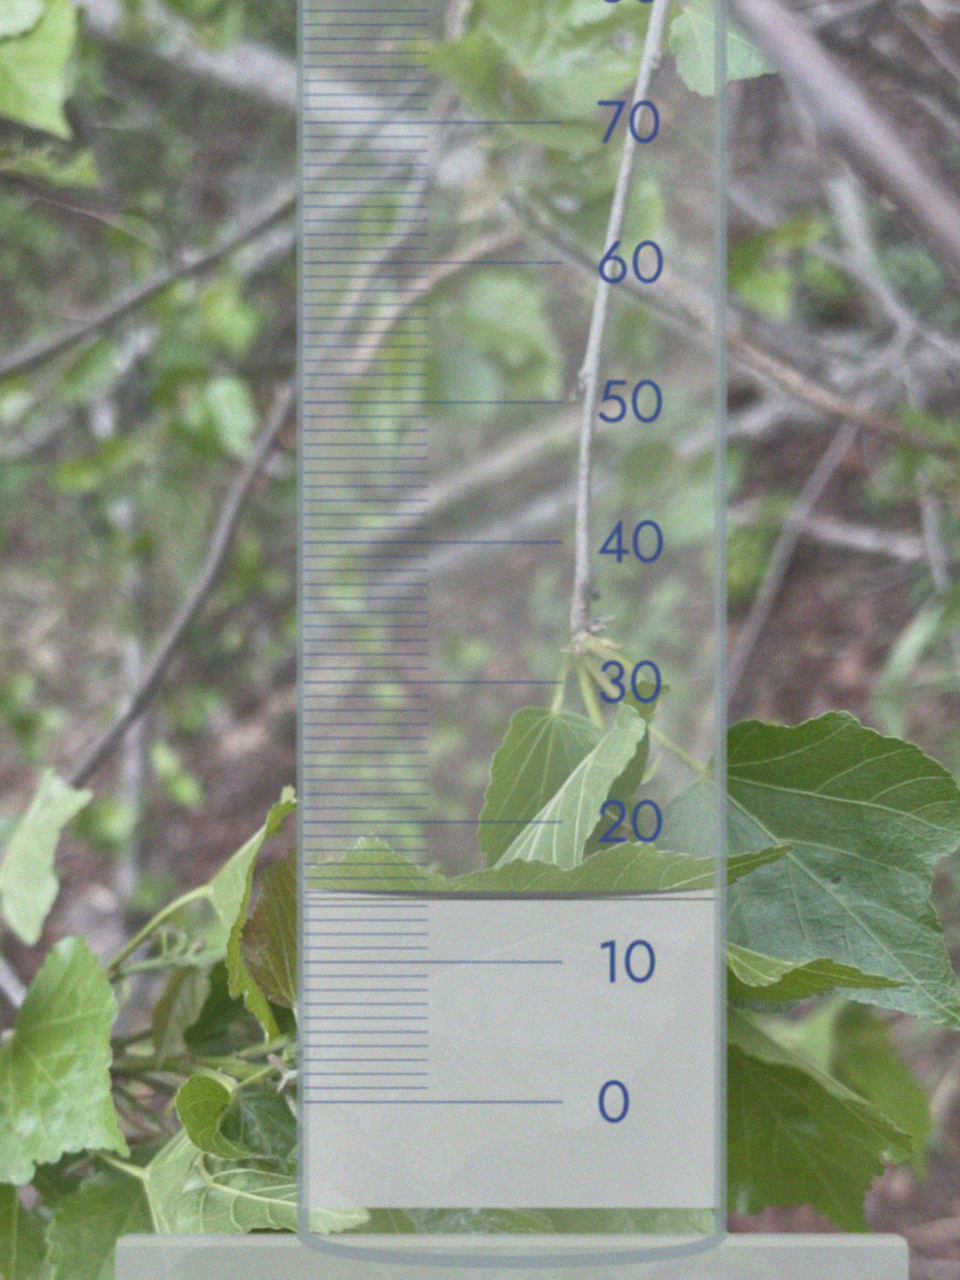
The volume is 14.5; mL
